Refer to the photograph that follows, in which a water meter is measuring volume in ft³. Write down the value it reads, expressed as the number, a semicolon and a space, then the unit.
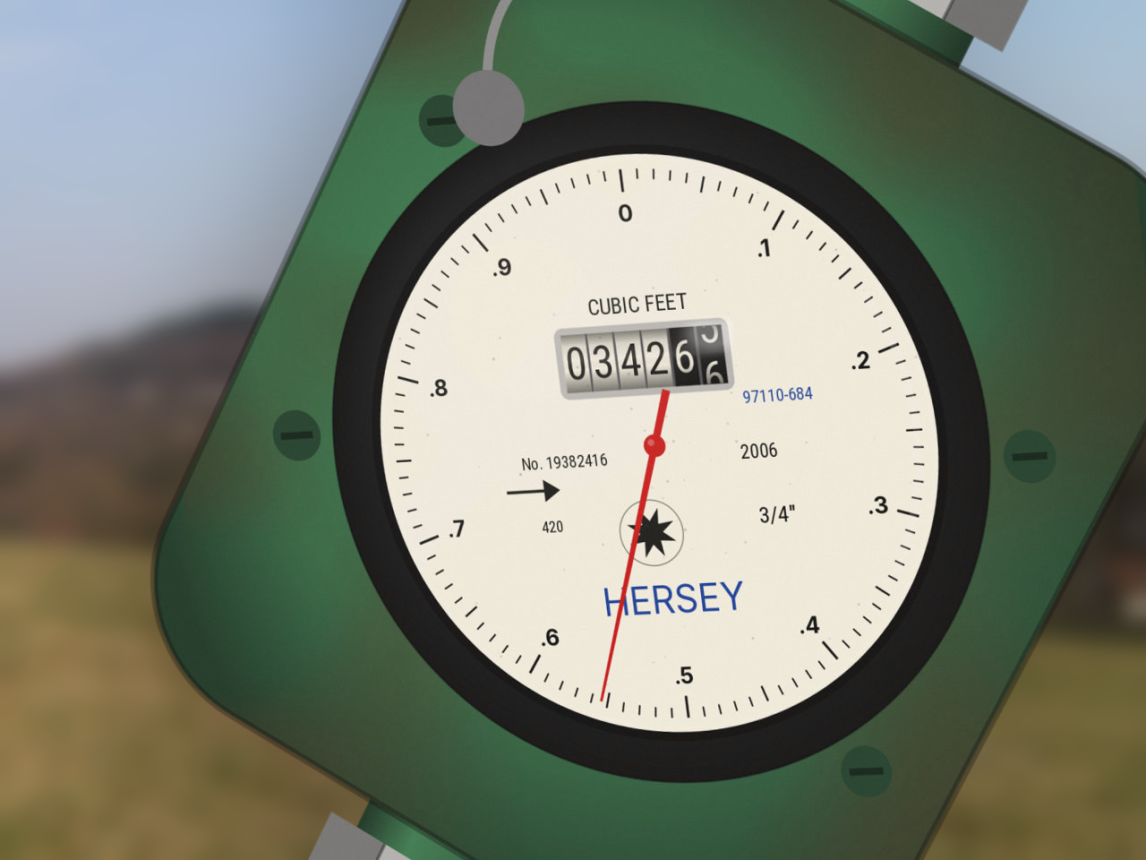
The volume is 34265.55; ft³
